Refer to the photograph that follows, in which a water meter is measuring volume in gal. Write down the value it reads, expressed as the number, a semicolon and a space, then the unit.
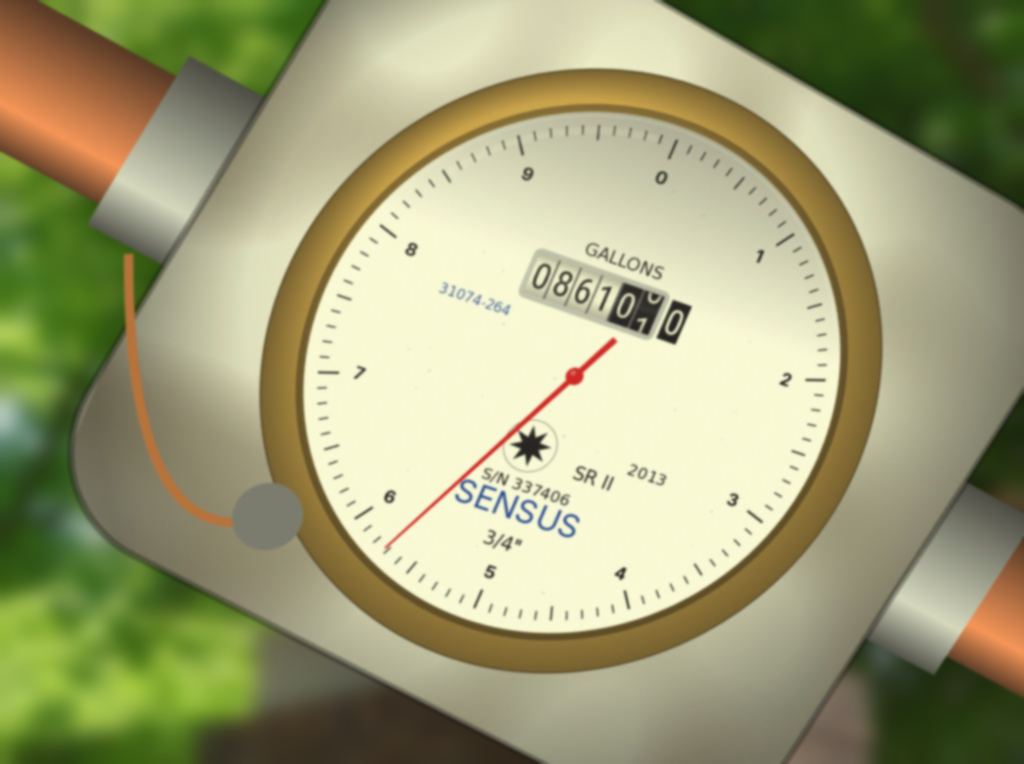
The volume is 861005.7; gal
